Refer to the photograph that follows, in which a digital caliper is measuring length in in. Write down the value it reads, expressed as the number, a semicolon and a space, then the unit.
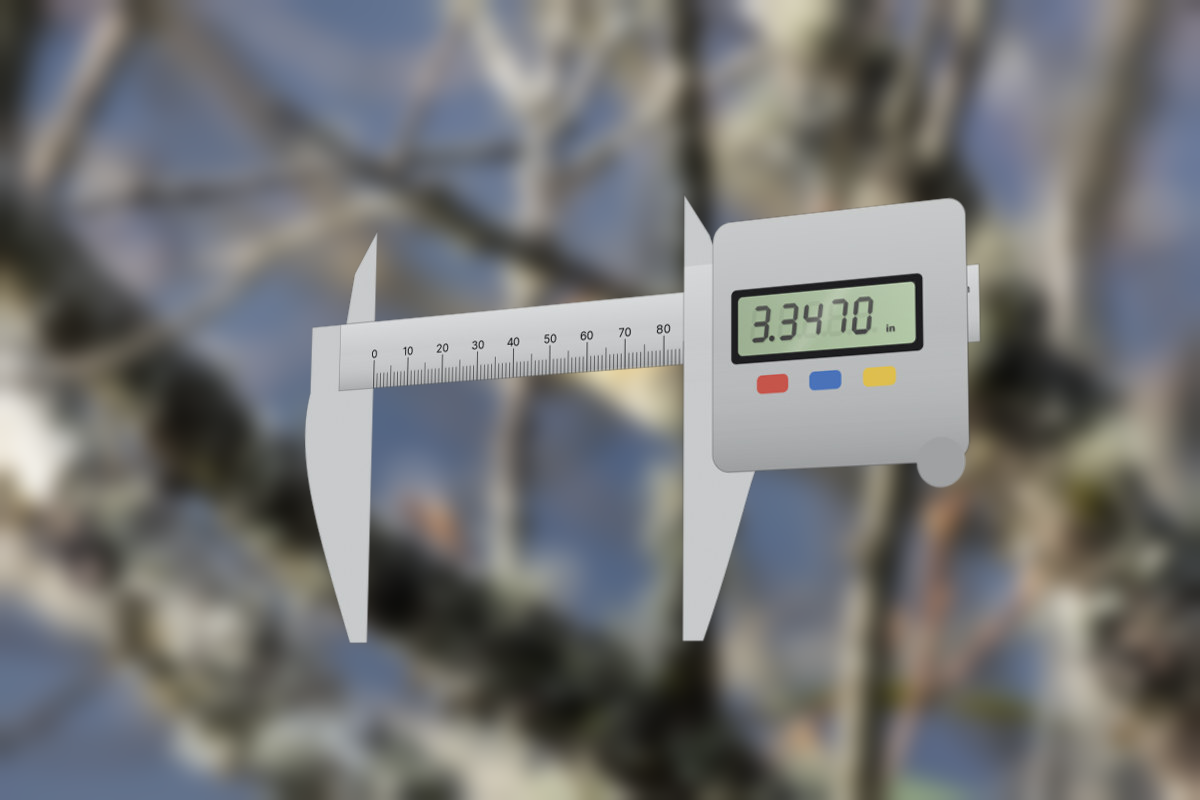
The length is 3.3470; in
